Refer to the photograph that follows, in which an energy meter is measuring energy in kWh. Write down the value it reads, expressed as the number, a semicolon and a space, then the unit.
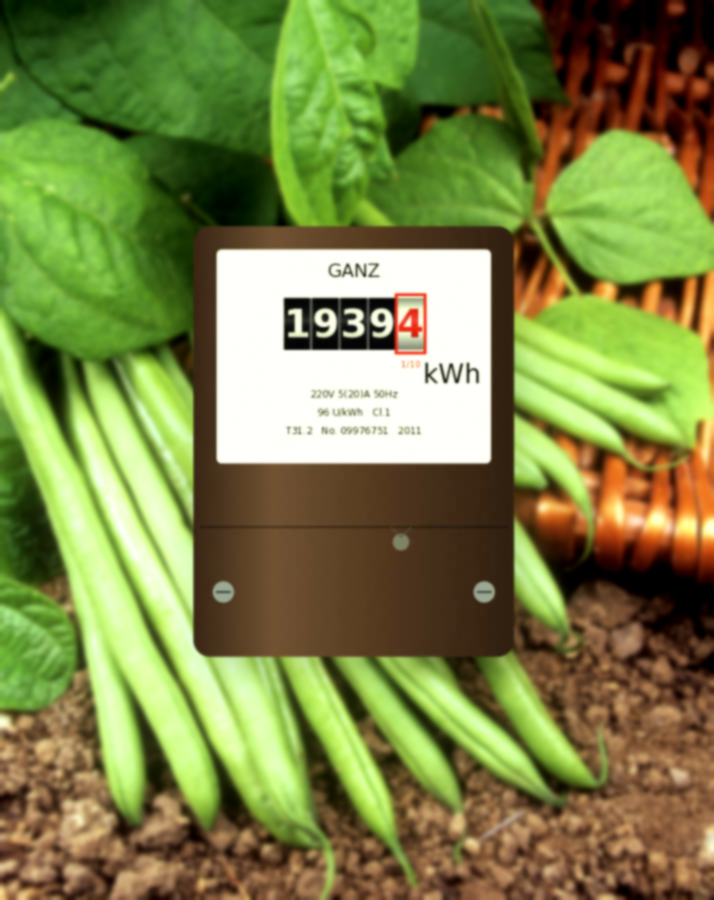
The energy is 1939.4; kWh
